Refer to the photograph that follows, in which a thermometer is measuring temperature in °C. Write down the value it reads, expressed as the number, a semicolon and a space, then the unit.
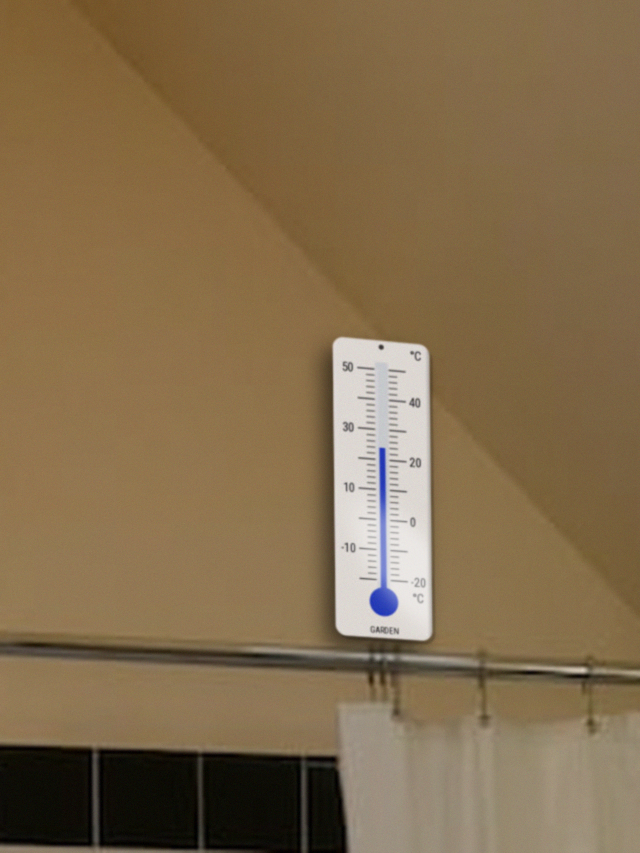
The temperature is 24; °C
